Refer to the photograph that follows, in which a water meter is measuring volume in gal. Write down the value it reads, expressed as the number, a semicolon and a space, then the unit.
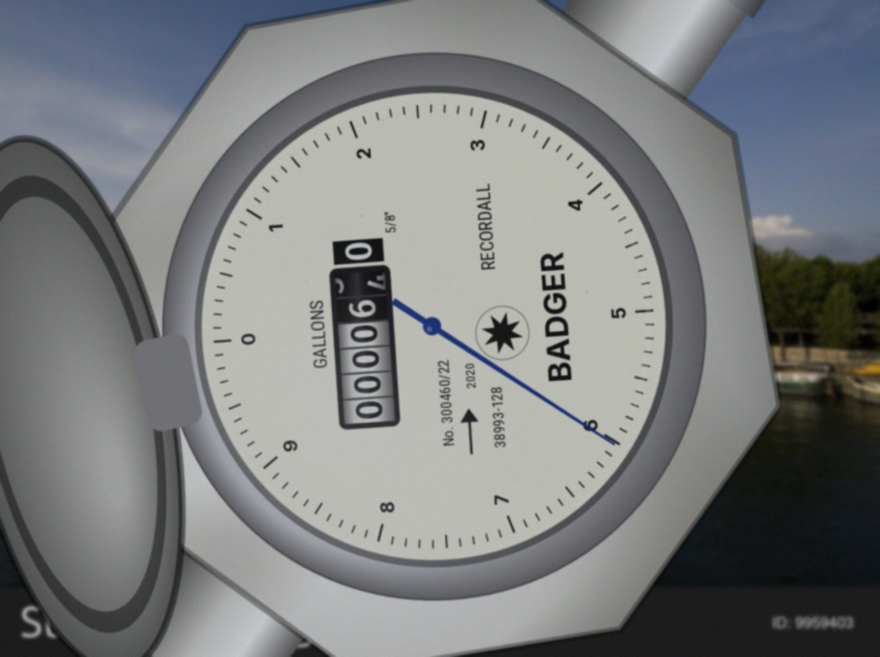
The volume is 636.0; gal
